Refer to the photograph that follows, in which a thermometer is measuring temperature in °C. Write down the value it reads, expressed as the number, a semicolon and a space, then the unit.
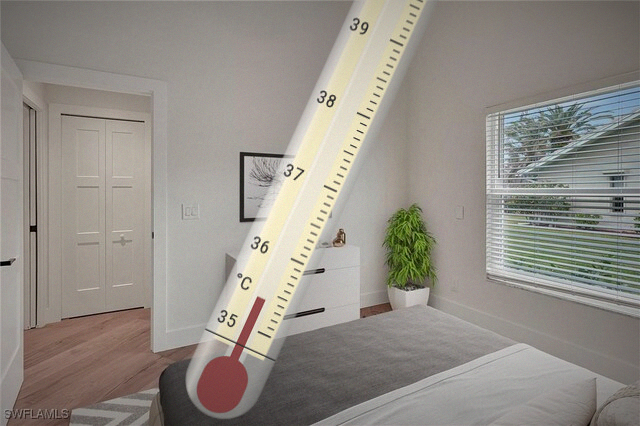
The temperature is 35.4; °C
